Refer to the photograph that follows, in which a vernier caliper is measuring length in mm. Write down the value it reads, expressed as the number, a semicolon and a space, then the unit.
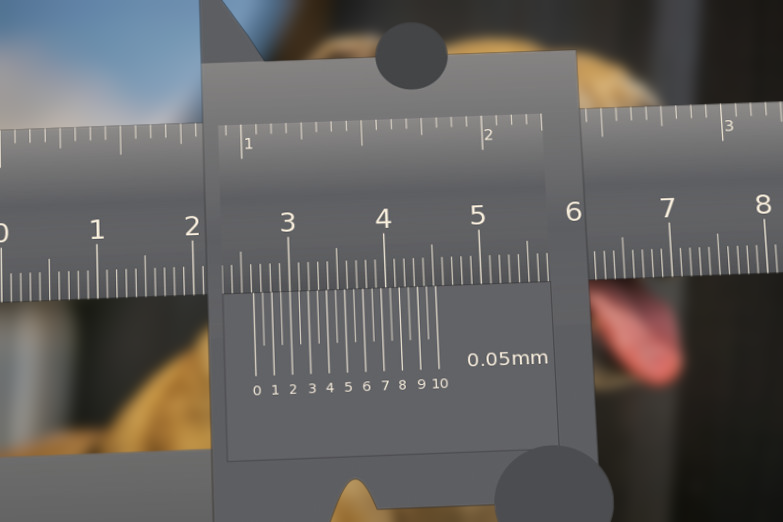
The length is 26.2; mm
